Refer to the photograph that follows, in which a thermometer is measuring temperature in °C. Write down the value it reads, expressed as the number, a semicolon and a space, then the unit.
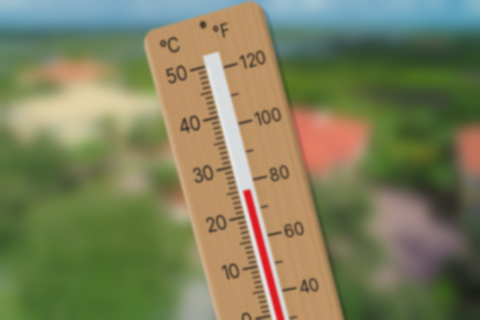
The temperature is 25; °C
